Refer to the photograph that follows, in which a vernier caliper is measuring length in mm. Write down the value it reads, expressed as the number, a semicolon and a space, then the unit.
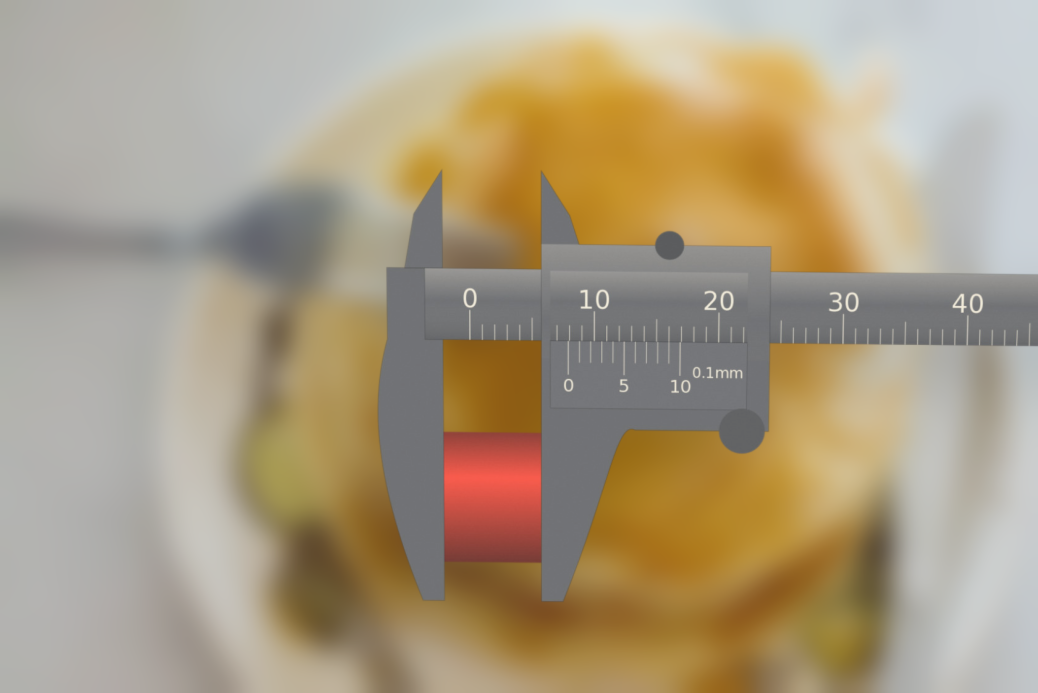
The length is 7.9; mm
